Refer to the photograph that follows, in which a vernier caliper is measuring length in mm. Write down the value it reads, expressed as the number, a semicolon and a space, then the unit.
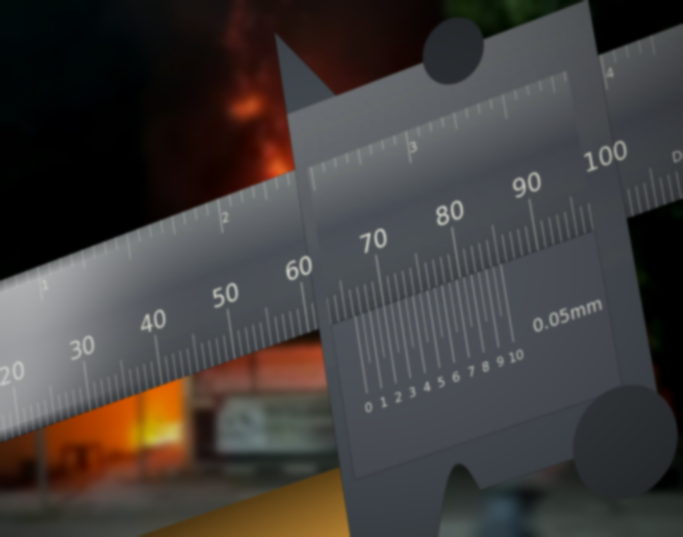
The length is 66.2; mm
